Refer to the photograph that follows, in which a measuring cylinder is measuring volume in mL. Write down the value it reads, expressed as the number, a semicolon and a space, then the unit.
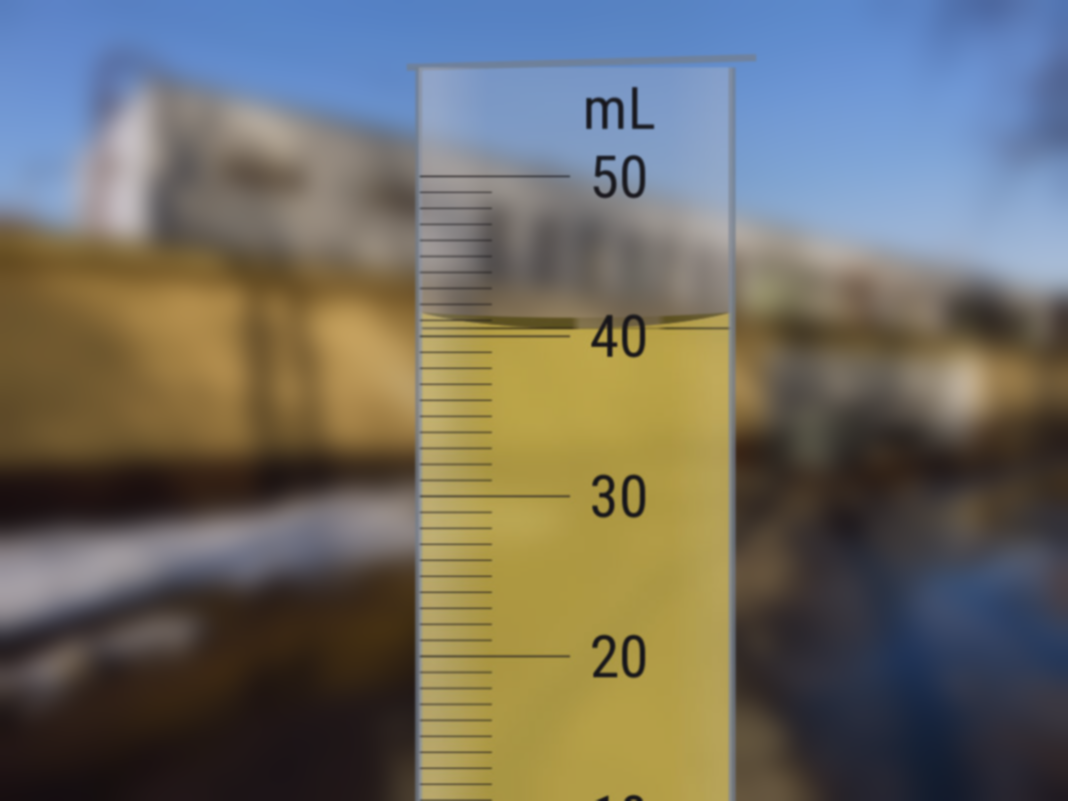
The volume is 40.5; mL
